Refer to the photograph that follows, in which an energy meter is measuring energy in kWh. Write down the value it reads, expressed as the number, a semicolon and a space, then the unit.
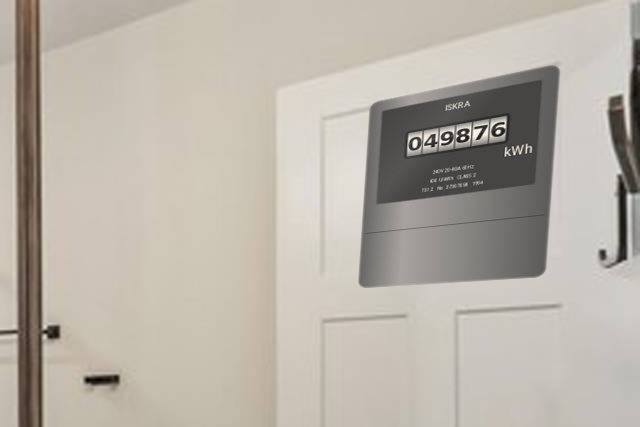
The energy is 49876; kWh
